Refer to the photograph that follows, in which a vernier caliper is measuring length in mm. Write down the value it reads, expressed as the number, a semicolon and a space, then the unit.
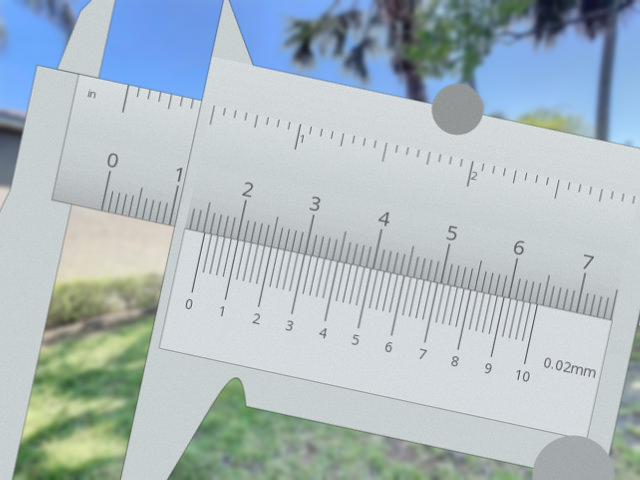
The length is 15.2; mm
